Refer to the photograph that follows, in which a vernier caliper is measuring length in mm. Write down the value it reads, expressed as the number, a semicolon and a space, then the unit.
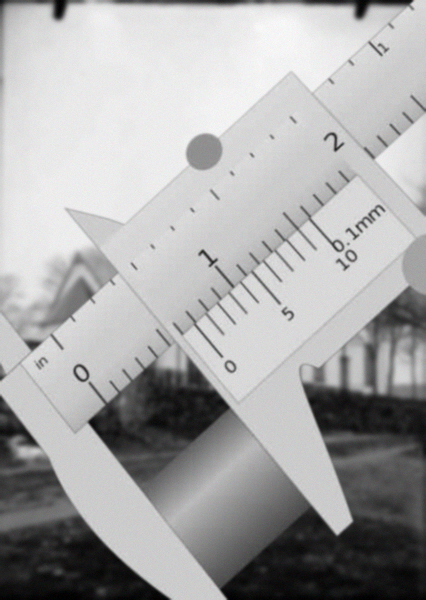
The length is 6.9; mm
